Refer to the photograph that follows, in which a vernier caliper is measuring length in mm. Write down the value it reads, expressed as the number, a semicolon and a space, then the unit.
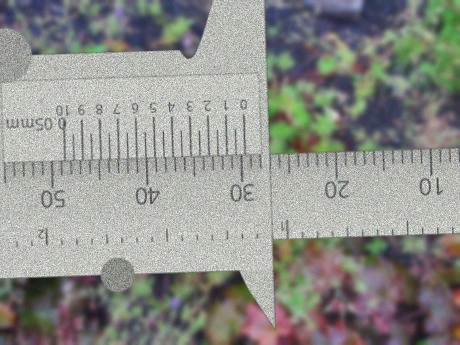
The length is 29.6; mm
